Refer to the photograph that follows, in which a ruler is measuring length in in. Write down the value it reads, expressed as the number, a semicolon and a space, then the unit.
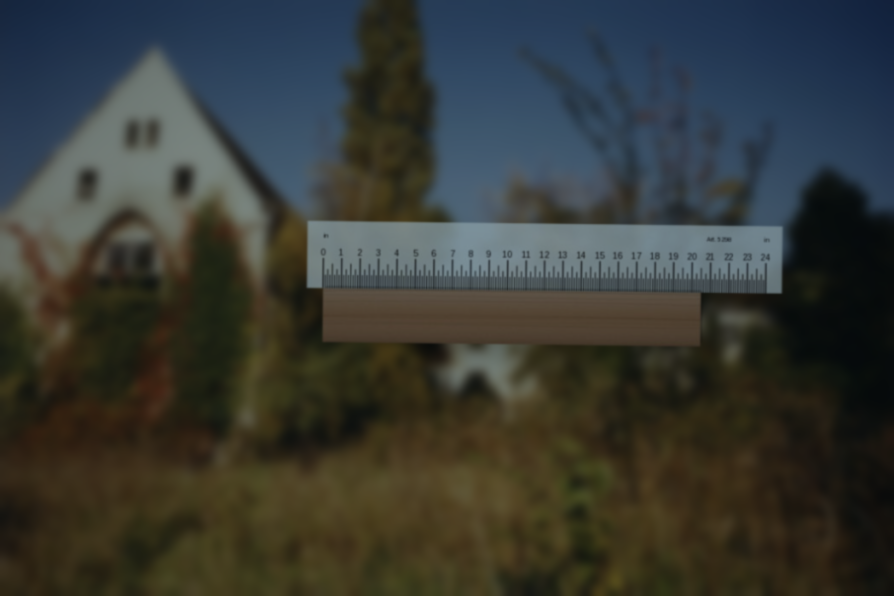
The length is 20.5; in
